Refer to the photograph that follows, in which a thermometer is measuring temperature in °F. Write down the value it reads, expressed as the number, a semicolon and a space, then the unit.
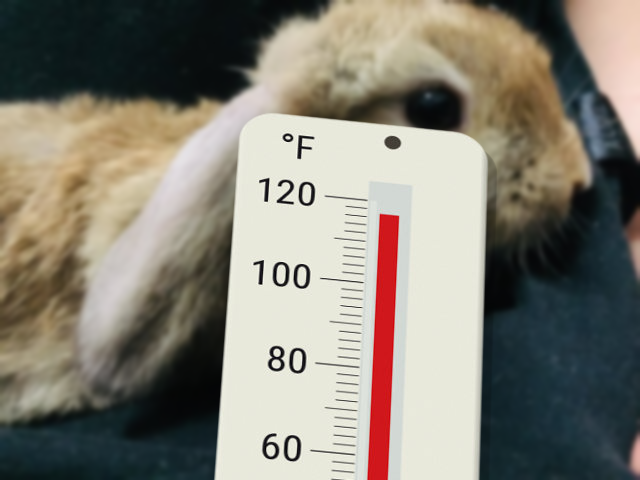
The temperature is 117; °F
